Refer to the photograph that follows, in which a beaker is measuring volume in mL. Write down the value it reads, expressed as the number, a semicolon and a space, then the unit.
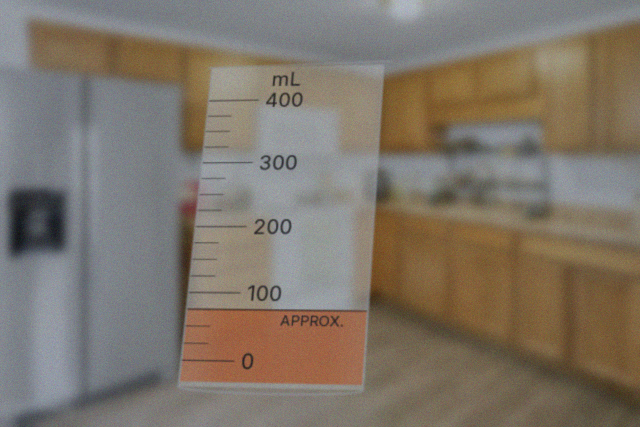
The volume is 75; mL
